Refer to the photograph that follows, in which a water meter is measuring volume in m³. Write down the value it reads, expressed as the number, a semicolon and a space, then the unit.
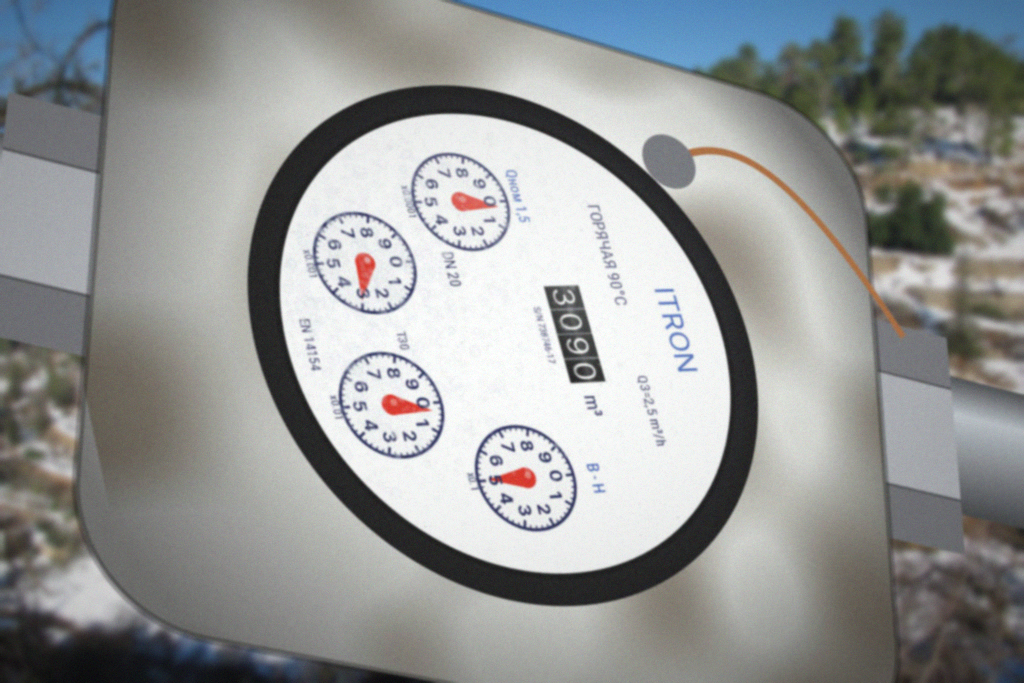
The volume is 3090.5030; m³
